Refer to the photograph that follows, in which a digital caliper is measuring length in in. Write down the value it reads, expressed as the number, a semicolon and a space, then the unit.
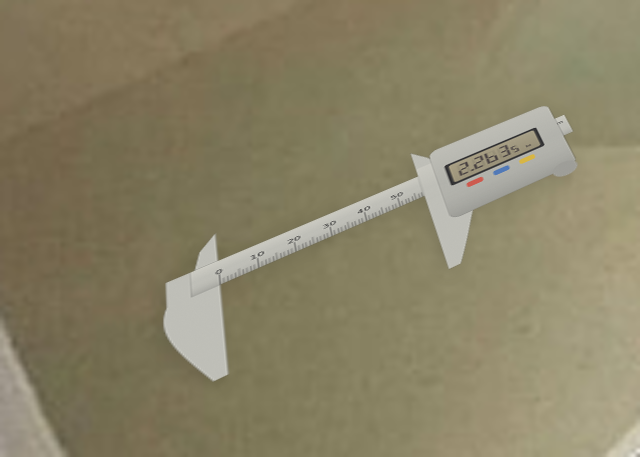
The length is 2.2635; in
